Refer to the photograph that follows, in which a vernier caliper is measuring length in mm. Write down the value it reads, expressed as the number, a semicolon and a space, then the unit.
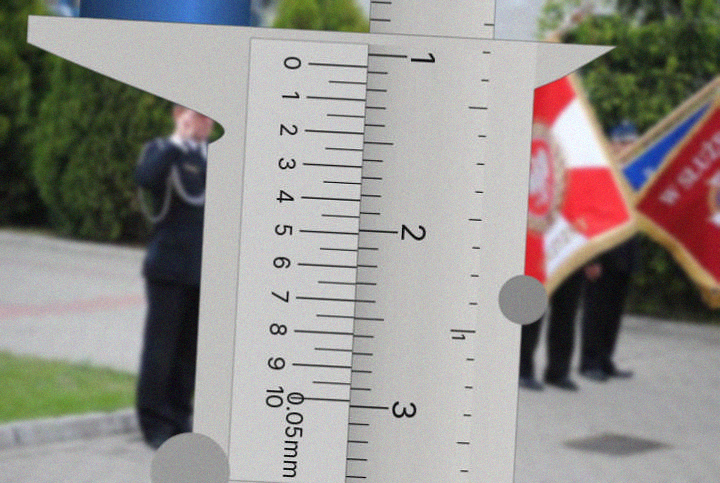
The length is 10.7; mm
